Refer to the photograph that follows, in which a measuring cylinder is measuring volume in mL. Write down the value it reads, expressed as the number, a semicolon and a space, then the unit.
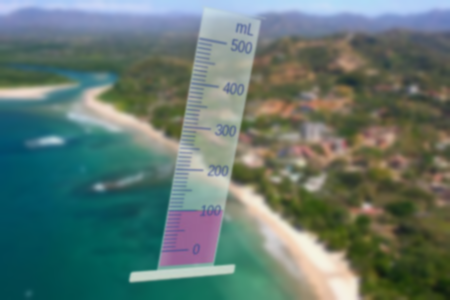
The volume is 100; mL
